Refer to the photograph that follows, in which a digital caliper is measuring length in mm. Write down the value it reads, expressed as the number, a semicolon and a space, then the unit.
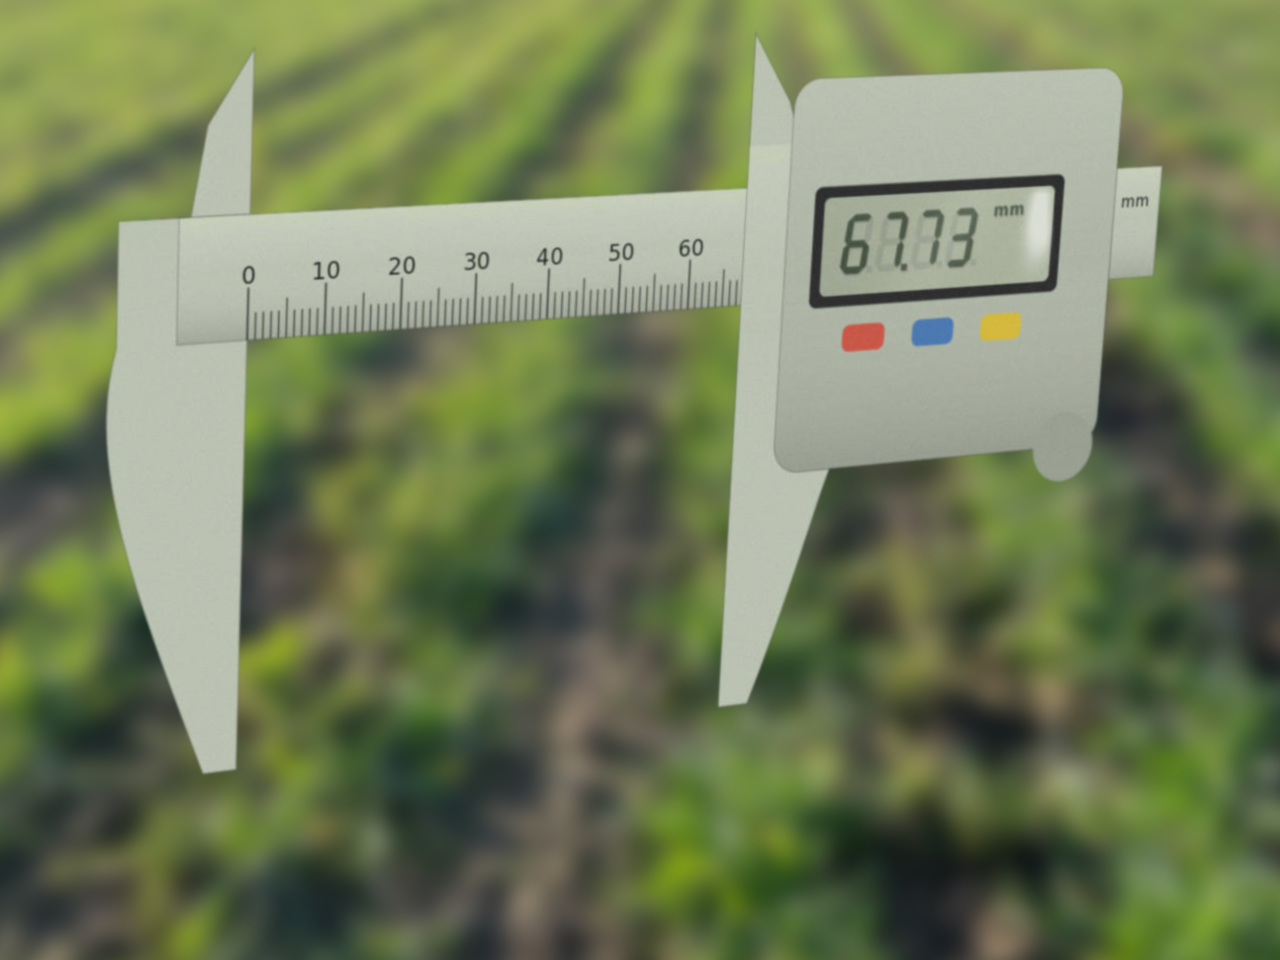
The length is 67.73; mm
